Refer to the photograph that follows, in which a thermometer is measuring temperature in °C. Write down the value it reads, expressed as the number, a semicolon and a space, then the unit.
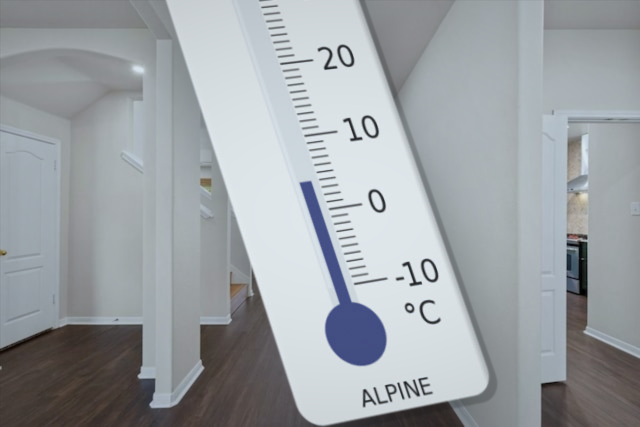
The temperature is 4; °C
